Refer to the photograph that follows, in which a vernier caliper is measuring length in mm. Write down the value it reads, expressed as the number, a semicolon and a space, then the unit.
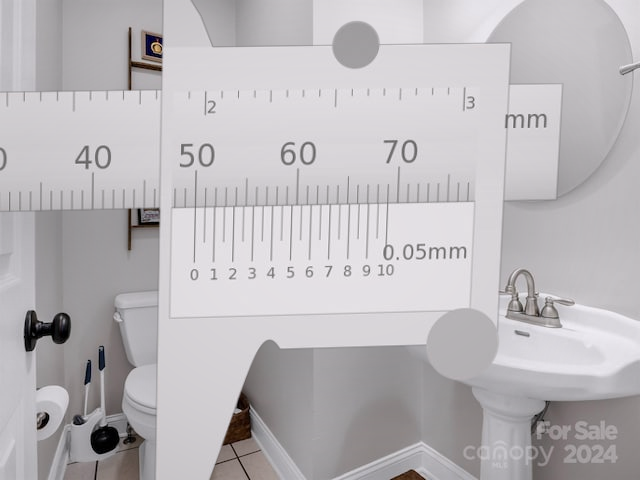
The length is 50.0; mm
